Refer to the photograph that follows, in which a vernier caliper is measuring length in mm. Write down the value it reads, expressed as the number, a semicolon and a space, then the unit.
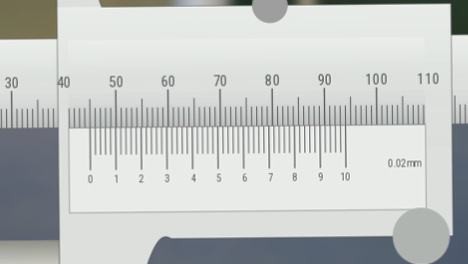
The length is 45.0; mm
